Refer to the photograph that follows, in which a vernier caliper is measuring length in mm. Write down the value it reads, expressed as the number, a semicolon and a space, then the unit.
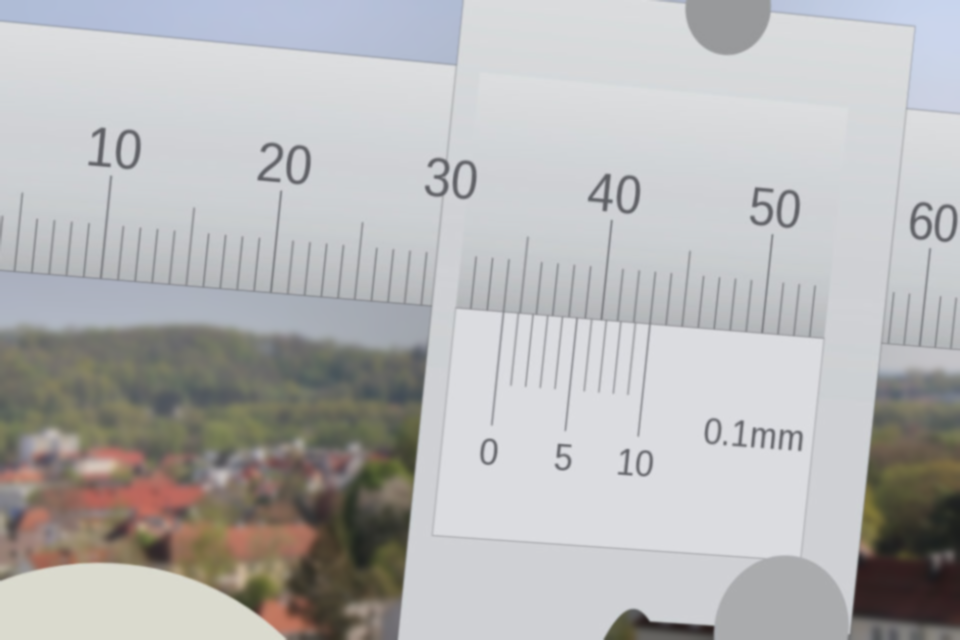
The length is 34.0; mm
